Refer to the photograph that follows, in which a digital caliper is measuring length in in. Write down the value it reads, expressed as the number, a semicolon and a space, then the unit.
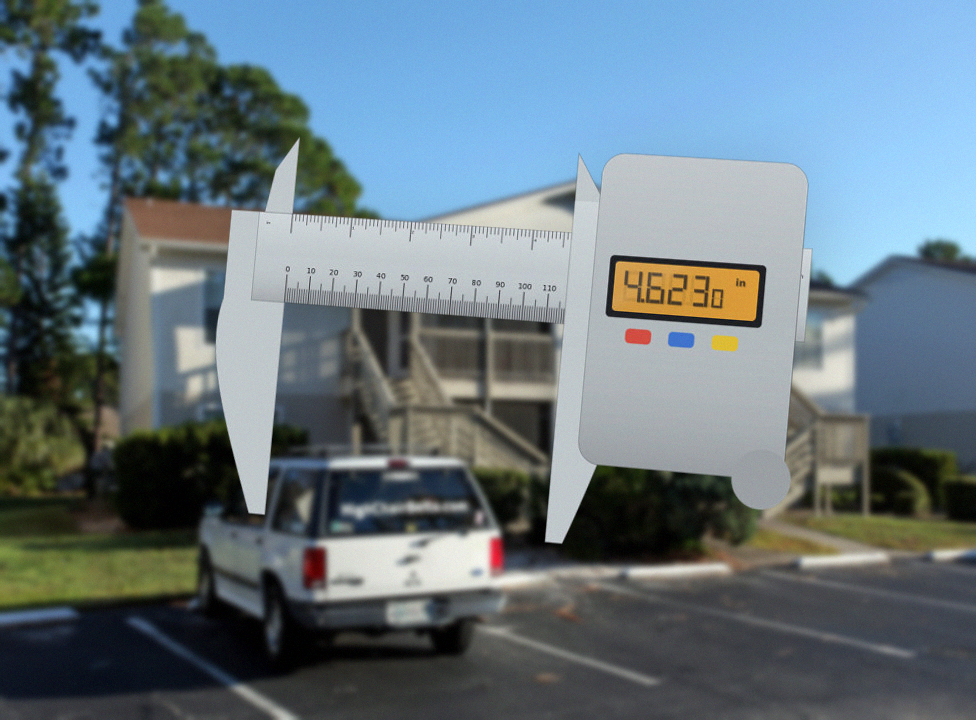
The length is 4.6230; in
